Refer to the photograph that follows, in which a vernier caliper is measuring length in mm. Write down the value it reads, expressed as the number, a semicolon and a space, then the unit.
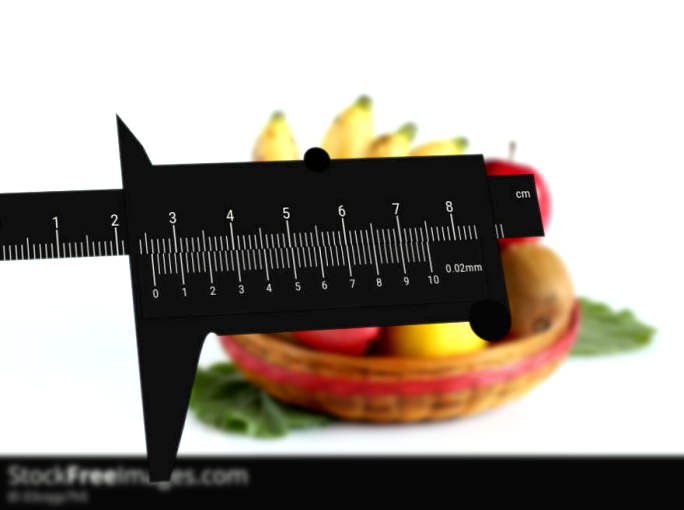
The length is 25.8; mm
